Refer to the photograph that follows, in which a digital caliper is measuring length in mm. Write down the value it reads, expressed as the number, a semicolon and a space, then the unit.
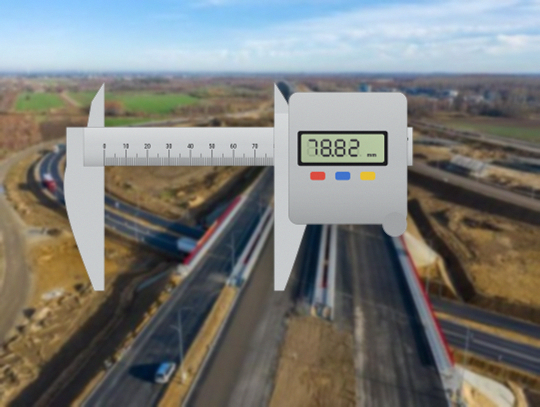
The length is 78.82; mm
